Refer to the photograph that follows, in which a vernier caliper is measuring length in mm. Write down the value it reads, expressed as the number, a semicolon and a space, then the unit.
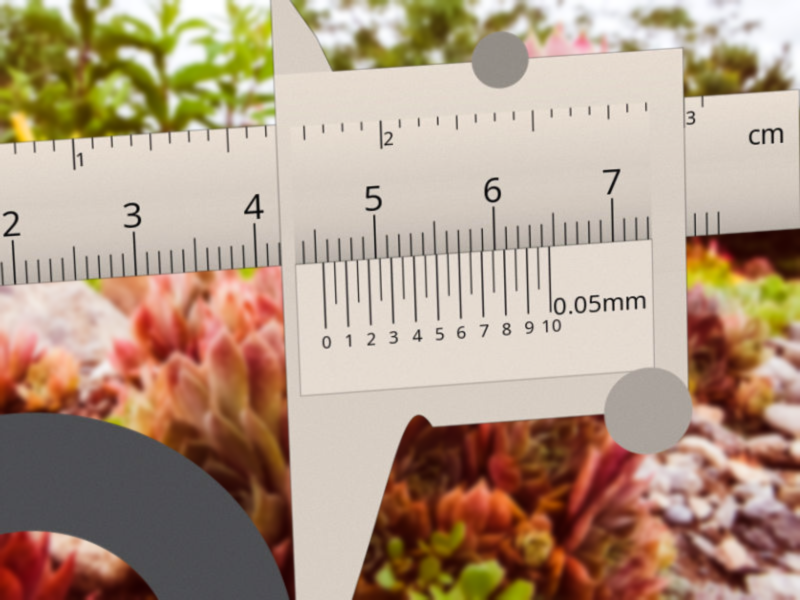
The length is 45.6; mm
